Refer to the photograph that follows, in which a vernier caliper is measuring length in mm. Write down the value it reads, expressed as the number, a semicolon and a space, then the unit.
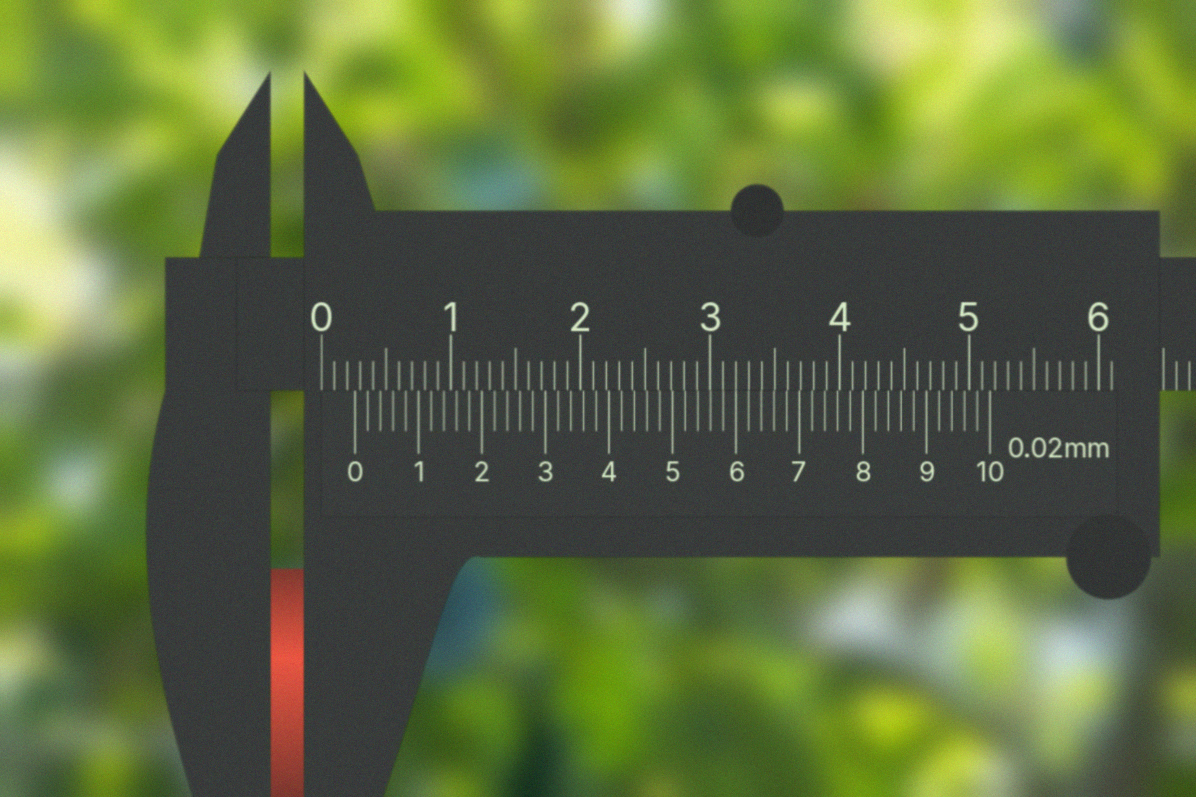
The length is 2.6; mm
